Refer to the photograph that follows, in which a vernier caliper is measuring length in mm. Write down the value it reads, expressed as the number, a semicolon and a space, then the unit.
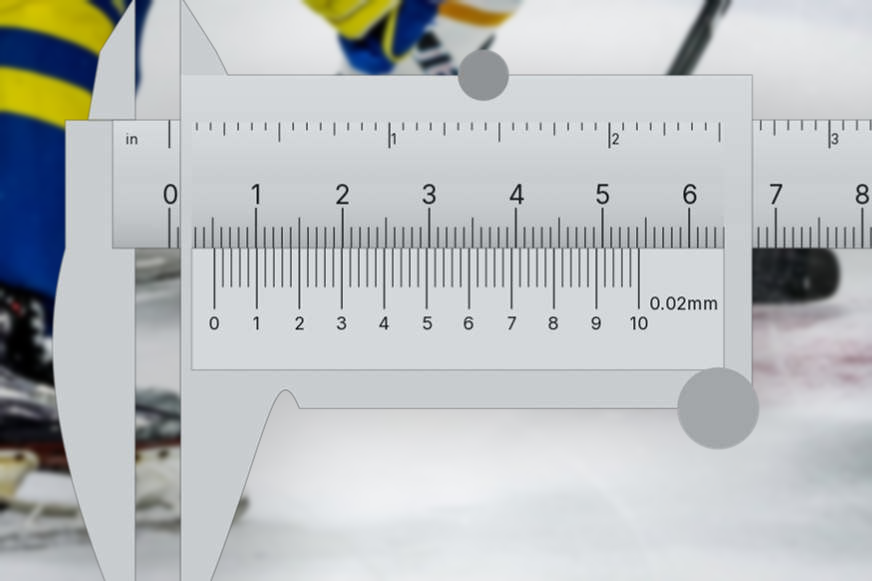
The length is 5.2; mm
